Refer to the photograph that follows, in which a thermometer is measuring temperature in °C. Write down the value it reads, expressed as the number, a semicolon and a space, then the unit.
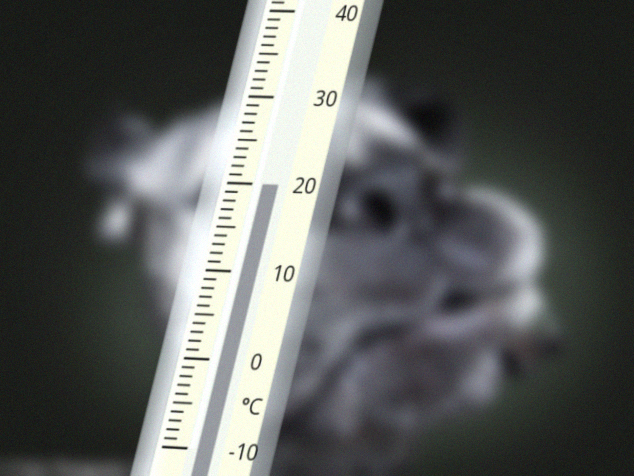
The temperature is 20; °C
